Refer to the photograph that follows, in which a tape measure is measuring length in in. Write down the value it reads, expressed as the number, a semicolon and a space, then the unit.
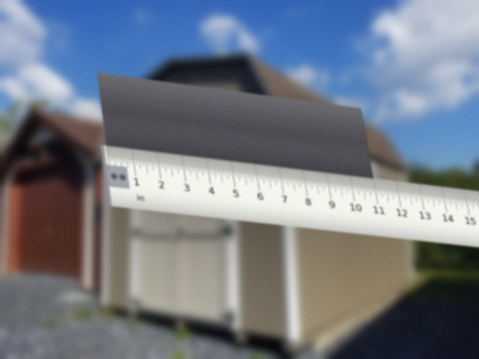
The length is 11; in
